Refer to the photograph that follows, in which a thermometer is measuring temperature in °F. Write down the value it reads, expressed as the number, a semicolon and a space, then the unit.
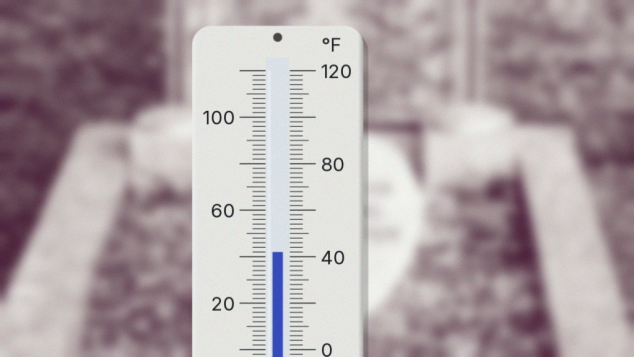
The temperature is 42; °F
